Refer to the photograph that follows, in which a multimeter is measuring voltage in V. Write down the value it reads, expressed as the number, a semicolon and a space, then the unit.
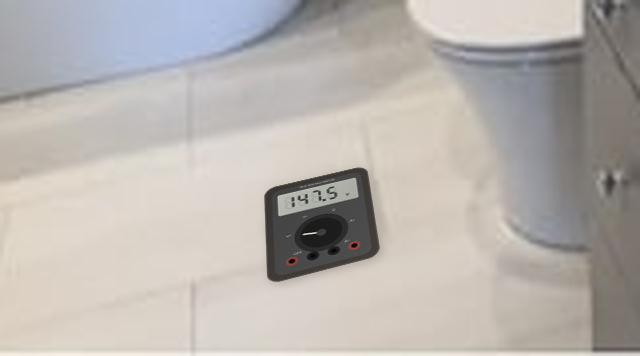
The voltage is 147.5; V
